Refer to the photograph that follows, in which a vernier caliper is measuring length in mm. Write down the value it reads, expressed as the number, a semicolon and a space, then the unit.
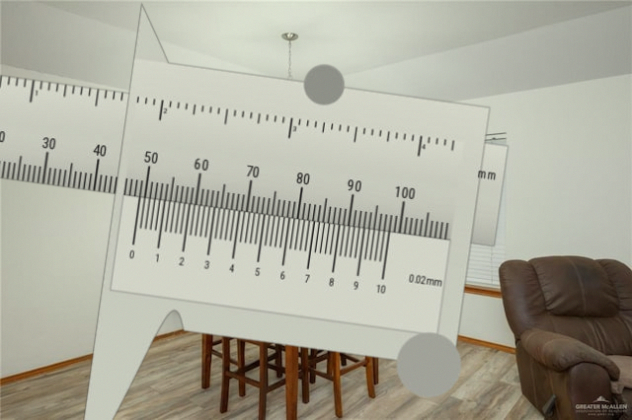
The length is 49.0; mm
